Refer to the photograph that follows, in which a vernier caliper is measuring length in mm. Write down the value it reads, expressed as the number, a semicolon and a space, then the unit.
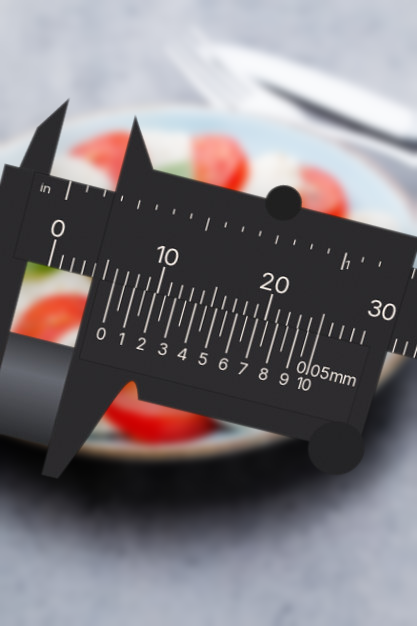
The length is 6.0; mm
